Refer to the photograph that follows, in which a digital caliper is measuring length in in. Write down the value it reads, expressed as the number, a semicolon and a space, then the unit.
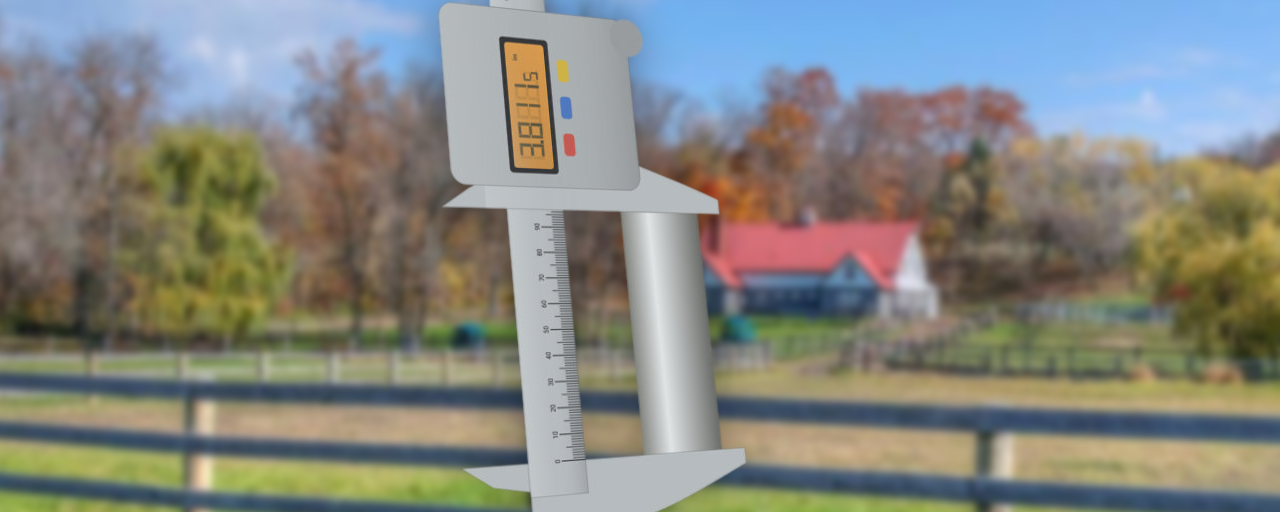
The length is 3.8115; in
